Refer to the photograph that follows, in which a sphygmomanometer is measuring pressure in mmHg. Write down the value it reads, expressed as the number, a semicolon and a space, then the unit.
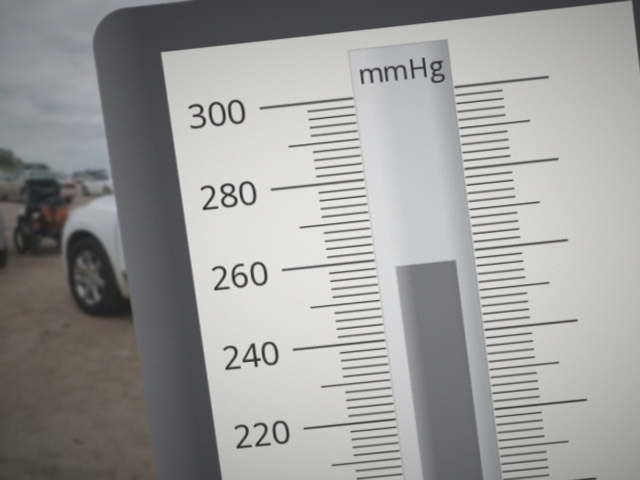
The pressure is 258; mmHg
